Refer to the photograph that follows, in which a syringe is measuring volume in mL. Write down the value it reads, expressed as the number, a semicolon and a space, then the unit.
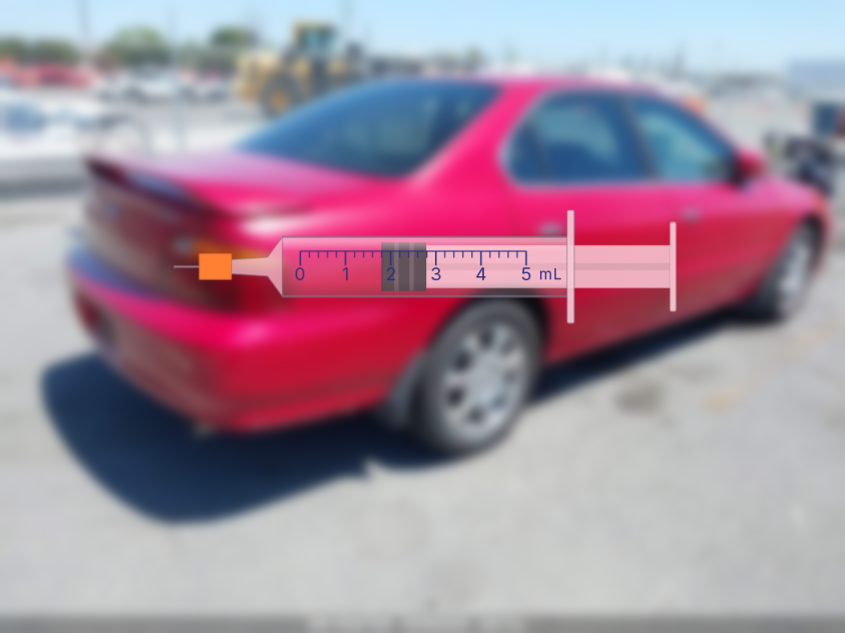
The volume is 1.8; mL
